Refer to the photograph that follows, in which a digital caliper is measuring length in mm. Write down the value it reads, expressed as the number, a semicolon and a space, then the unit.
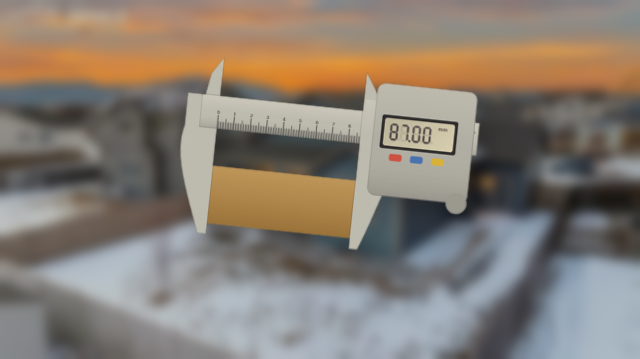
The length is 87.00; mm
